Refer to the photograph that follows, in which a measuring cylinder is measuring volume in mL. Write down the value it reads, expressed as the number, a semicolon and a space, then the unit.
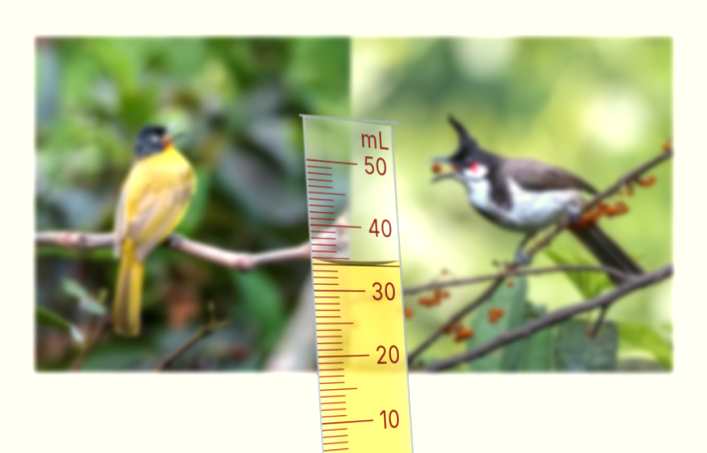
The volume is 34; mL
